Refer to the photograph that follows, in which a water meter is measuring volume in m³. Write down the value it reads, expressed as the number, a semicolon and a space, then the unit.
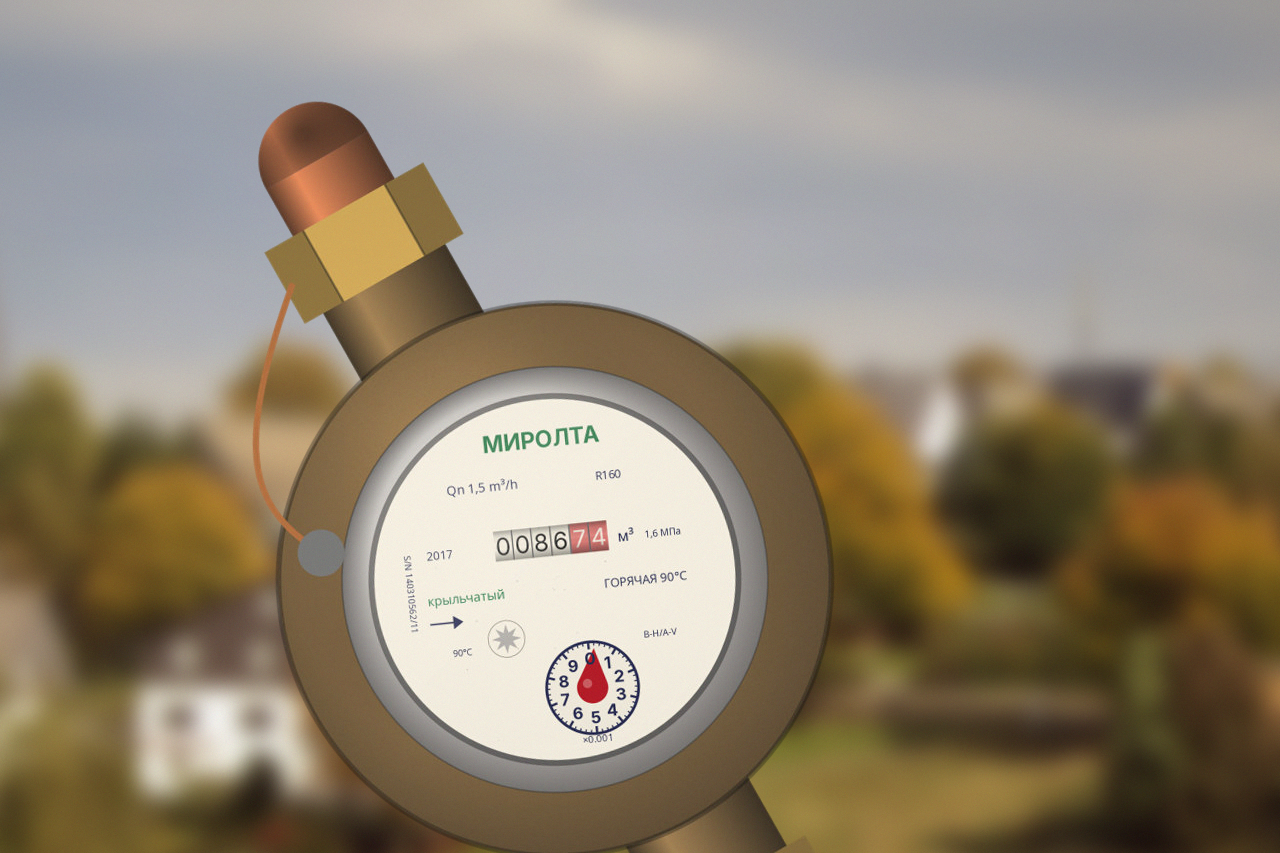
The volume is 86.740; m³
